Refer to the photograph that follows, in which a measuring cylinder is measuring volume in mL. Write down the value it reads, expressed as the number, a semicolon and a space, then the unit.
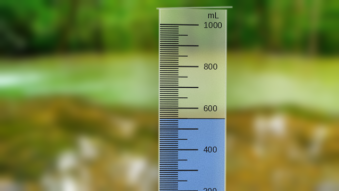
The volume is 550; mL
